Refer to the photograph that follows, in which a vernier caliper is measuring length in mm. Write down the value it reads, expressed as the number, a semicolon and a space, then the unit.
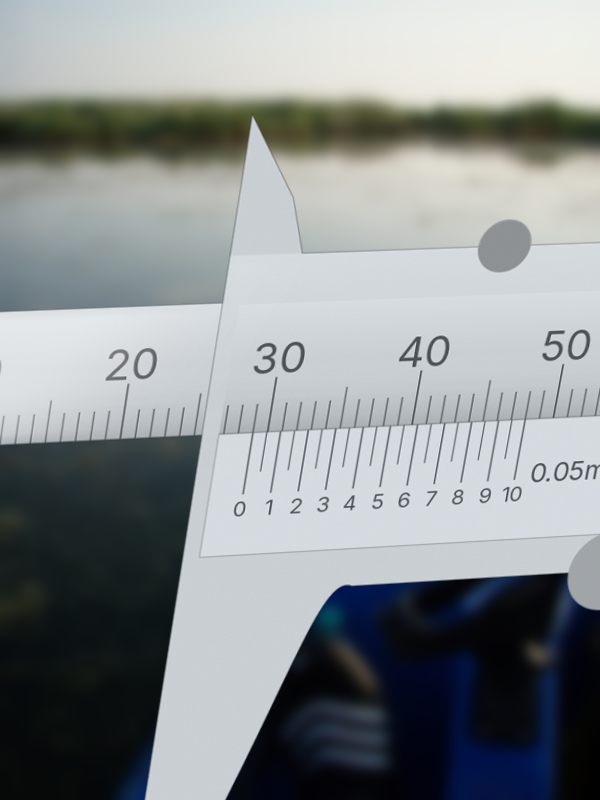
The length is 29.0; mm
